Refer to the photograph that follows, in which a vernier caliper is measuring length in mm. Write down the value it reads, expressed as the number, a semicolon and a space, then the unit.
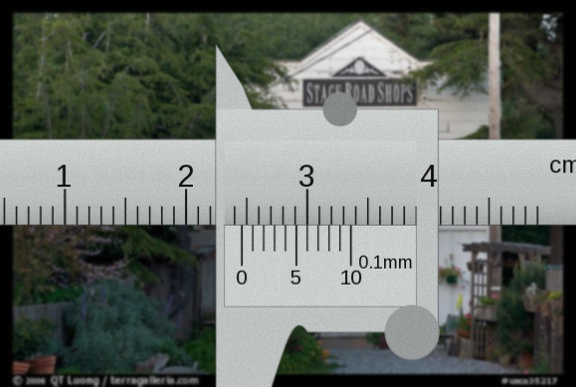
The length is 24.6; mm
